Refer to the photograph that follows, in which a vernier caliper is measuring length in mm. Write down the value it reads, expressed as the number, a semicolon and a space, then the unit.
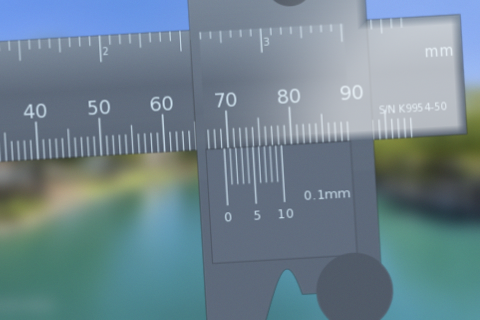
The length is 69.4; mm
